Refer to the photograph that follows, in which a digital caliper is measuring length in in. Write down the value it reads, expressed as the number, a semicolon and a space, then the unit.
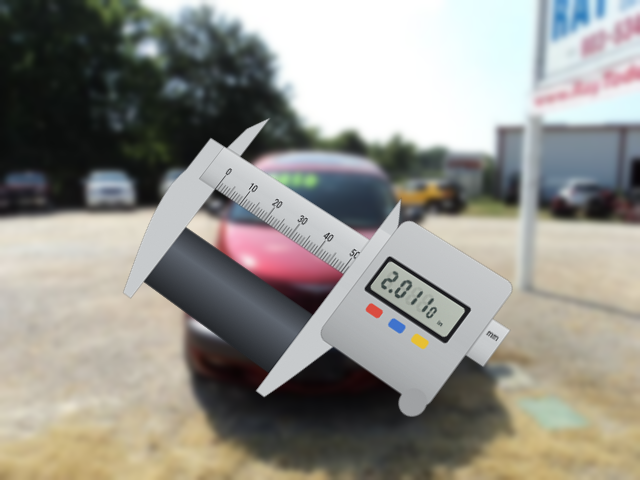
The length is 2.0110; in
